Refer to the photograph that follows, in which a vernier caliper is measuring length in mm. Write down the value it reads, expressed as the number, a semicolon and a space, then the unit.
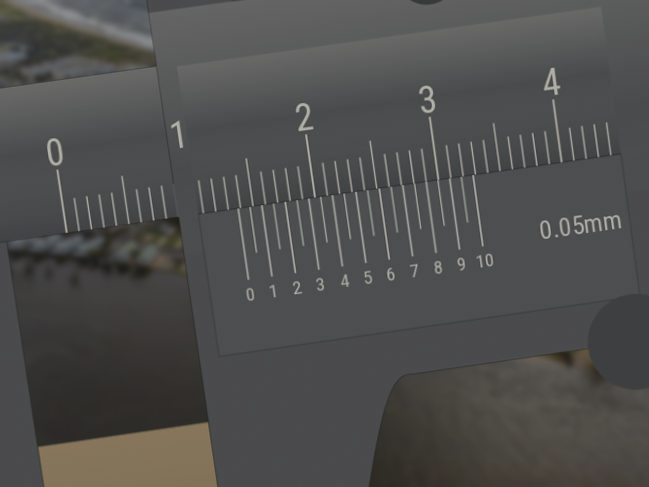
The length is 13.8; mm
